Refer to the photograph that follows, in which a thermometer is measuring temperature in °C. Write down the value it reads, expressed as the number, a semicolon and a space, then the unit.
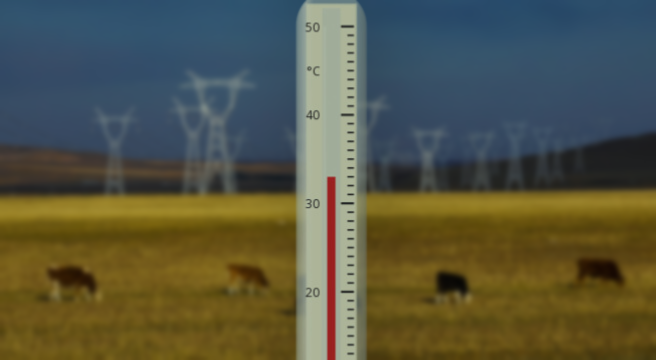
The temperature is 33; °C
